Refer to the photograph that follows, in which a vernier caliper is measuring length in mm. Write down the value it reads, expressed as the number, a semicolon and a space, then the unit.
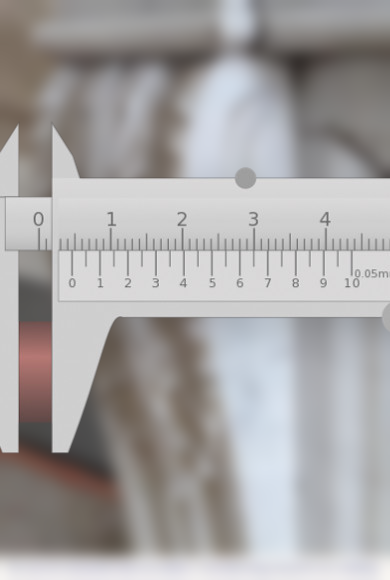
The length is 4.6; mm
